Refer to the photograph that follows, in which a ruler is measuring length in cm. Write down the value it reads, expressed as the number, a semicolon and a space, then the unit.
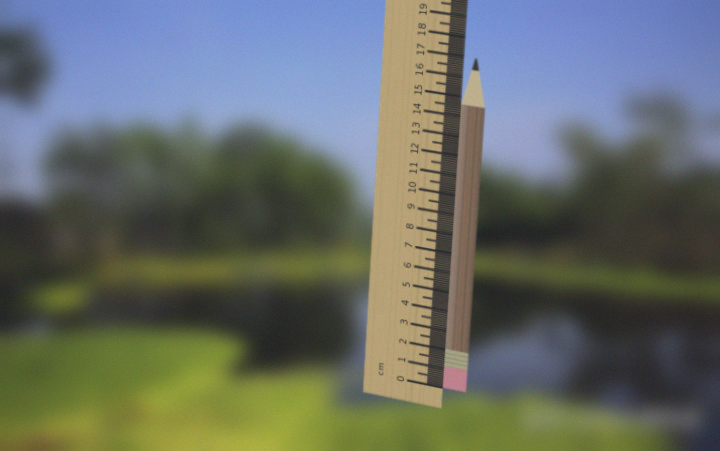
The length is 17; cm
